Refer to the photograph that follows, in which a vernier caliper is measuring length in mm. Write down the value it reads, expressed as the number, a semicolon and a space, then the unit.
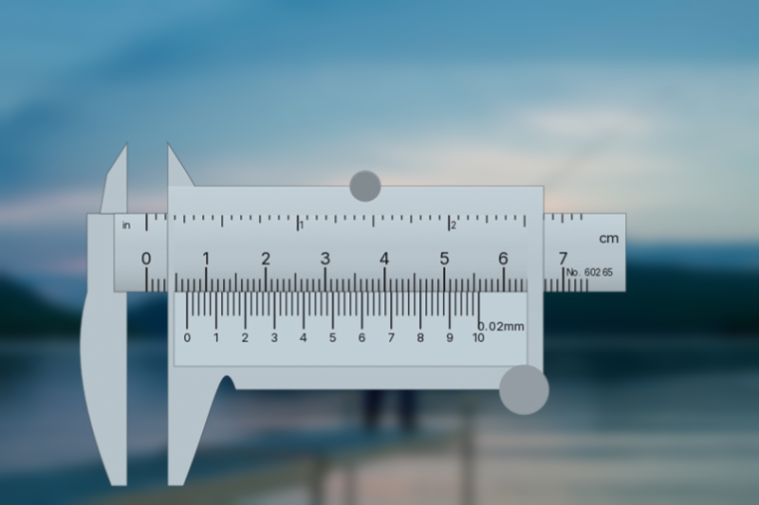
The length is 6.8; mm
